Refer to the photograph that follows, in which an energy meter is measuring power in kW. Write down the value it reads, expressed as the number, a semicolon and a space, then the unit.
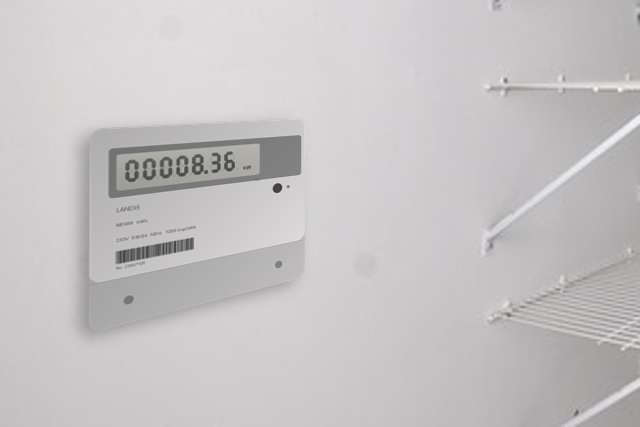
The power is 8.36; kW
